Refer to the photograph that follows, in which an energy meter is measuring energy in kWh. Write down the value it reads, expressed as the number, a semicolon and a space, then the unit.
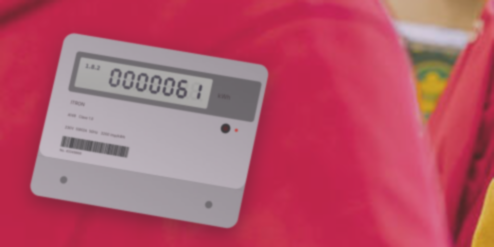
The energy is 61; kWh
